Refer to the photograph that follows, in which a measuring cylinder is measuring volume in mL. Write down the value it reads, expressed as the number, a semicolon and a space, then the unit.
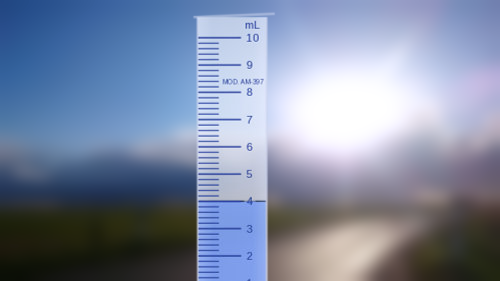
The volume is 4; mL
